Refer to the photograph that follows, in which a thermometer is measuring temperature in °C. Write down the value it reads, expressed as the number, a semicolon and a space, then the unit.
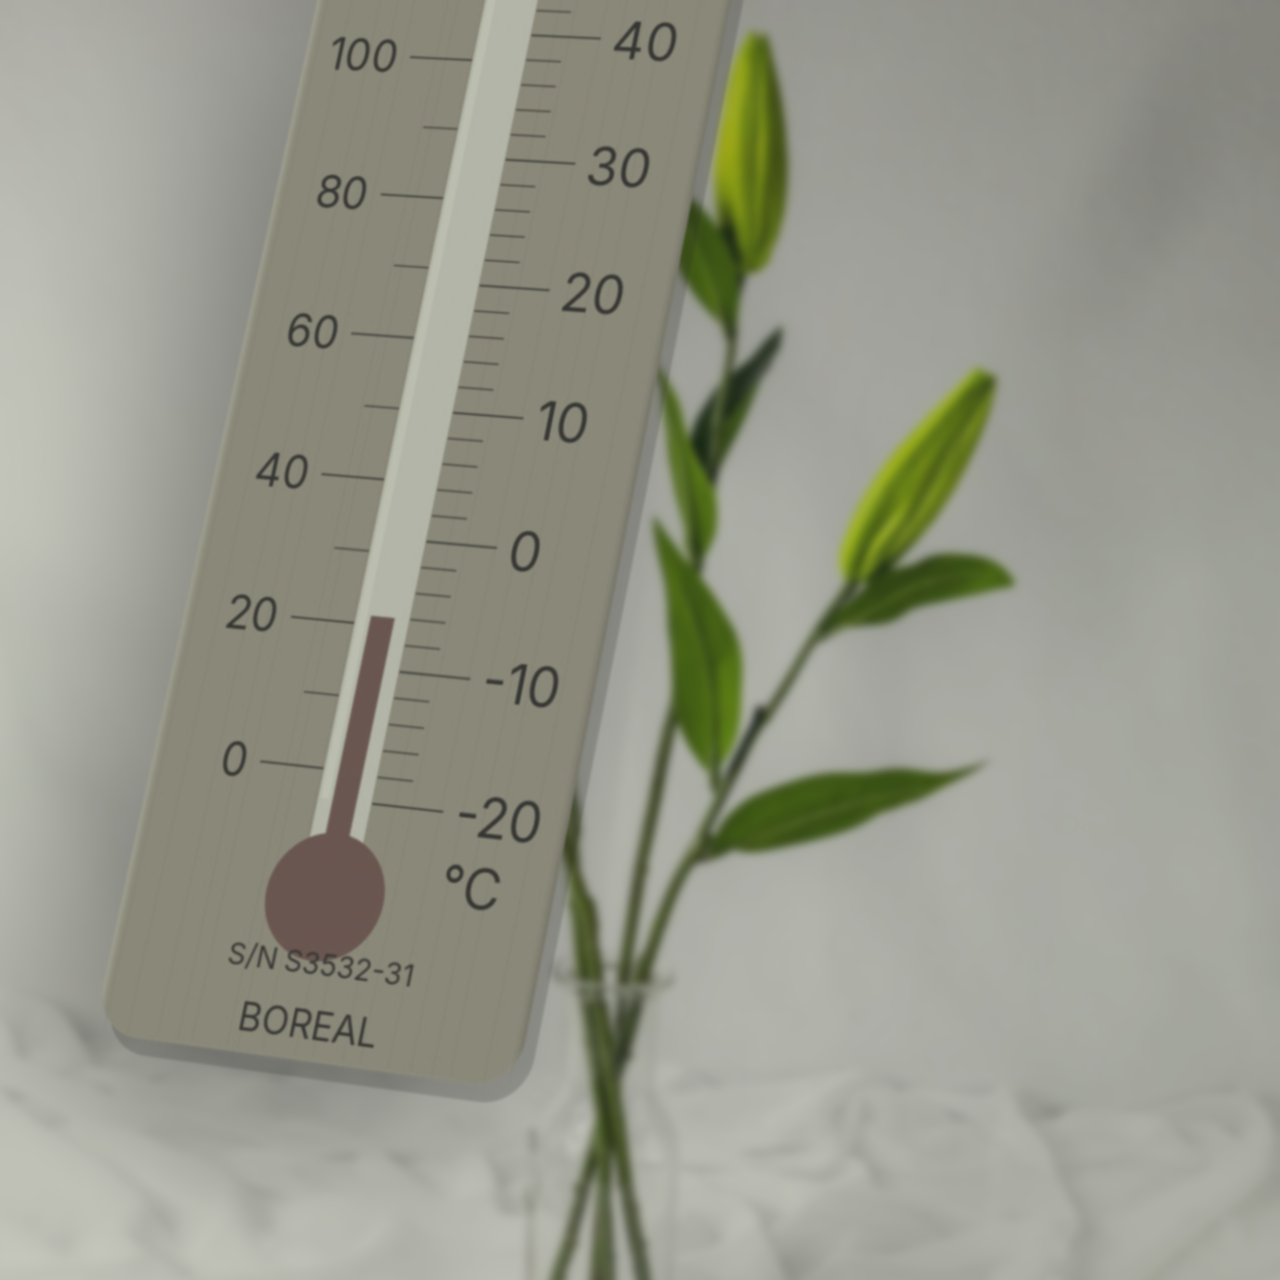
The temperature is -6; °C
